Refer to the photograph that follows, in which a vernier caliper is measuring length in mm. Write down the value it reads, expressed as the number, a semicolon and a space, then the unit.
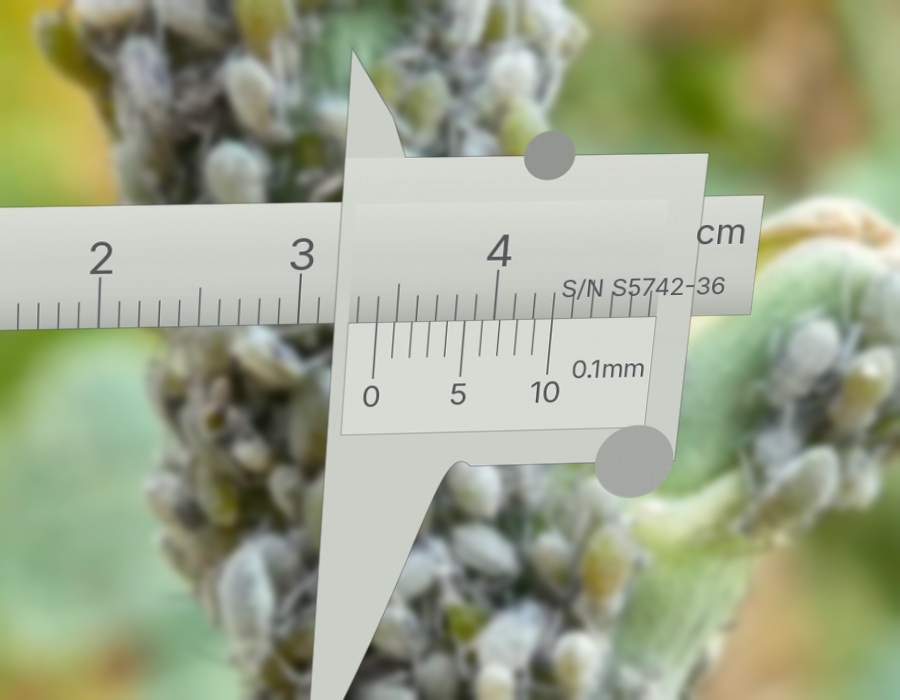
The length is 34.0; mm
